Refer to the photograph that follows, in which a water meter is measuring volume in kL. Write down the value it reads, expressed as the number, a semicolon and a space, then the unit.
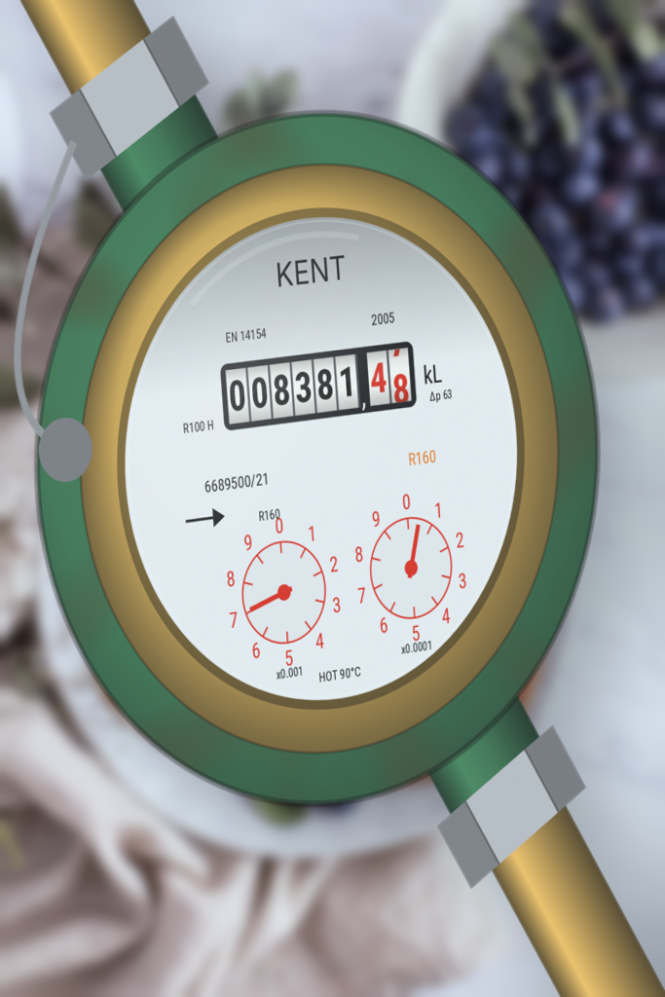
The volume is 8381.4770; kL
